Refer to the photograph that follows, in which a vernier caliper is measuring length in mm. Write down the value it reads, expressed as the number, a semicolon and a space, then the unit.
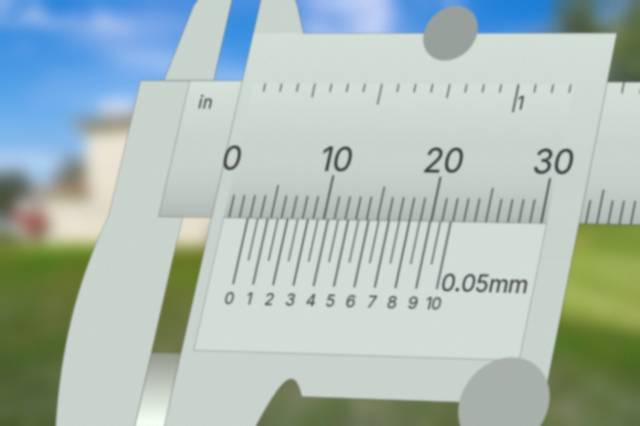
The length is 2.8; mm
